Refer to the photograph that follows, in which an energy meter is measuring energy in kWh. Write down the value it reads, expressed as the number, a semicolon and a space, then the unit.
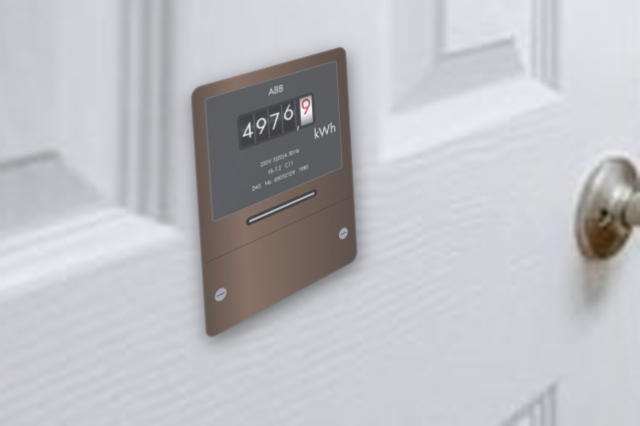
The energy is 4976.9; kWh
